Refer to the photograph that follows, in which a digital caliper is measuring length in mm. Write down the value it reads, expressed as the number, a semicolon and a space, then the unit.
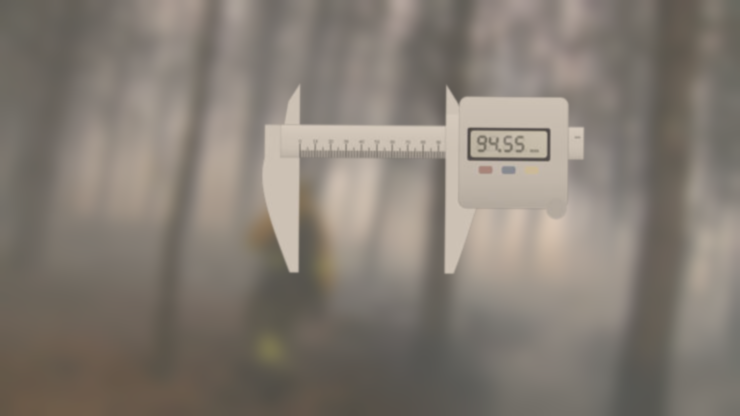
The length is 94.55; mm
